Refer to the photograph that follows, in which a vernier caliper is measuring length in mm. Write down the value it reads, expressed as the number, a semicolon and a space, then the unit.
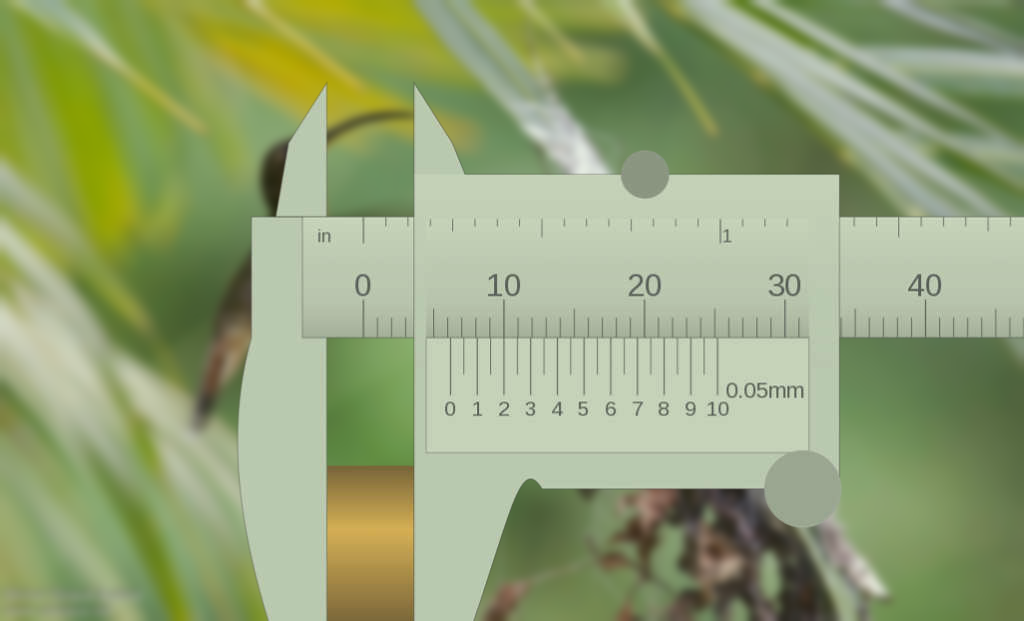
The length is 6.2; mm
